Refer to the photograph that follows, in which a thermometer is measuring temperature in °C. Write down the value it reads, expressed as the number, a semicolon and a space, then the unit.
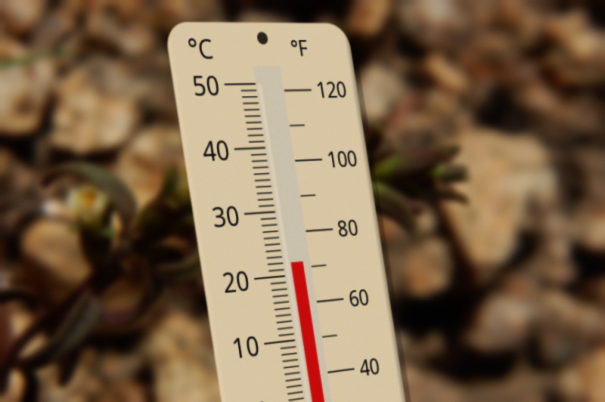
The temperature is 22; °C
